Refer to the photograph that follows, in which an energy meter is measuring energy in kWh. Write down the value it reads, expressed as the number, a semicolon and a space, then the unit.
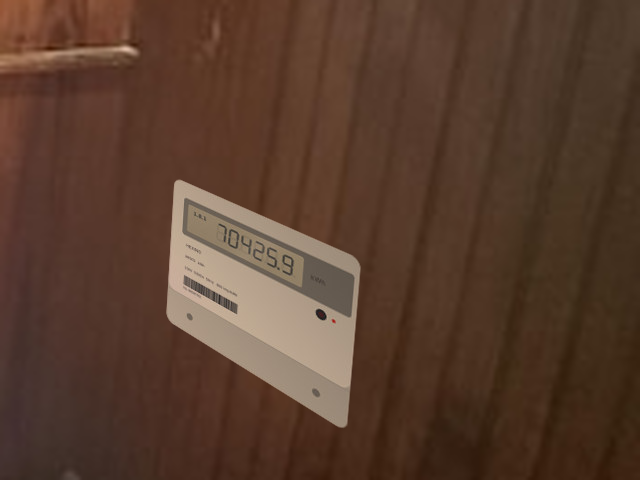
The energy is 70425.9; kWh
